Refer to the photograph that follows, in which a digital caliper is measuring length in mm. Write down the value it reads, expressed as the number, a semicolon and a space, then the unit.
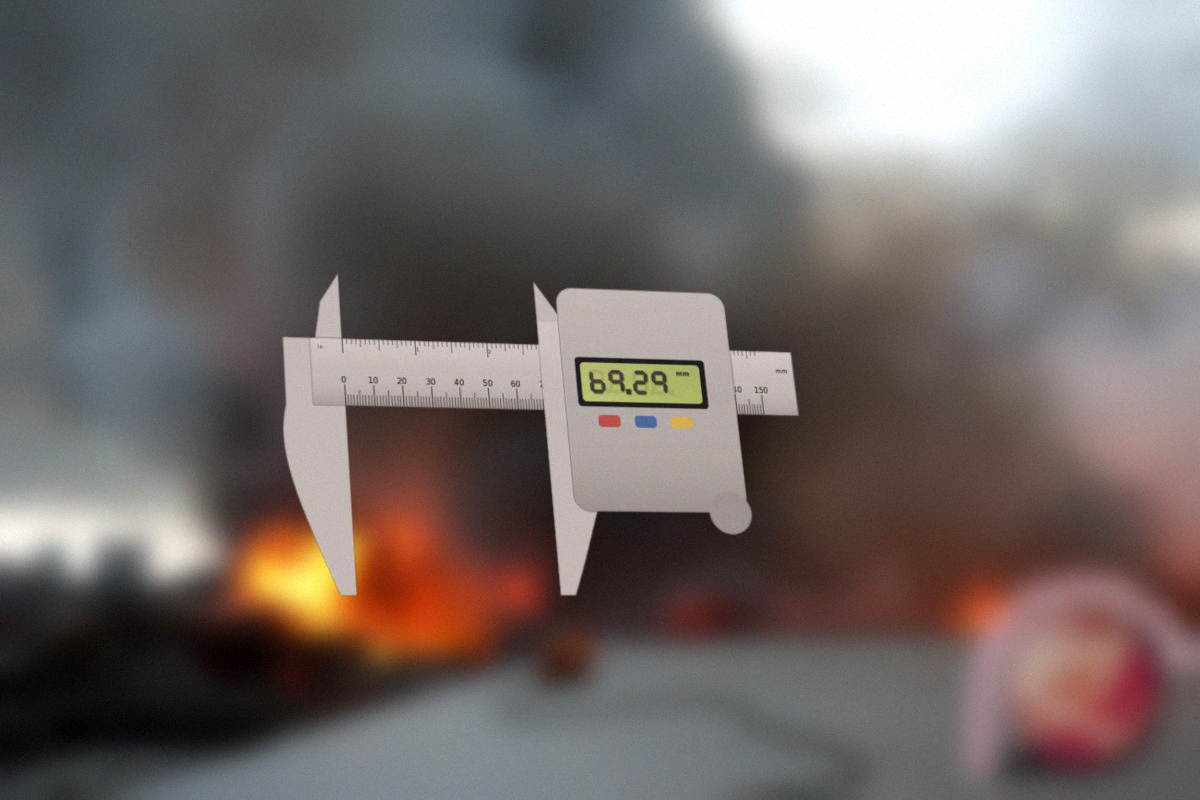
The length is 69.29; mm
